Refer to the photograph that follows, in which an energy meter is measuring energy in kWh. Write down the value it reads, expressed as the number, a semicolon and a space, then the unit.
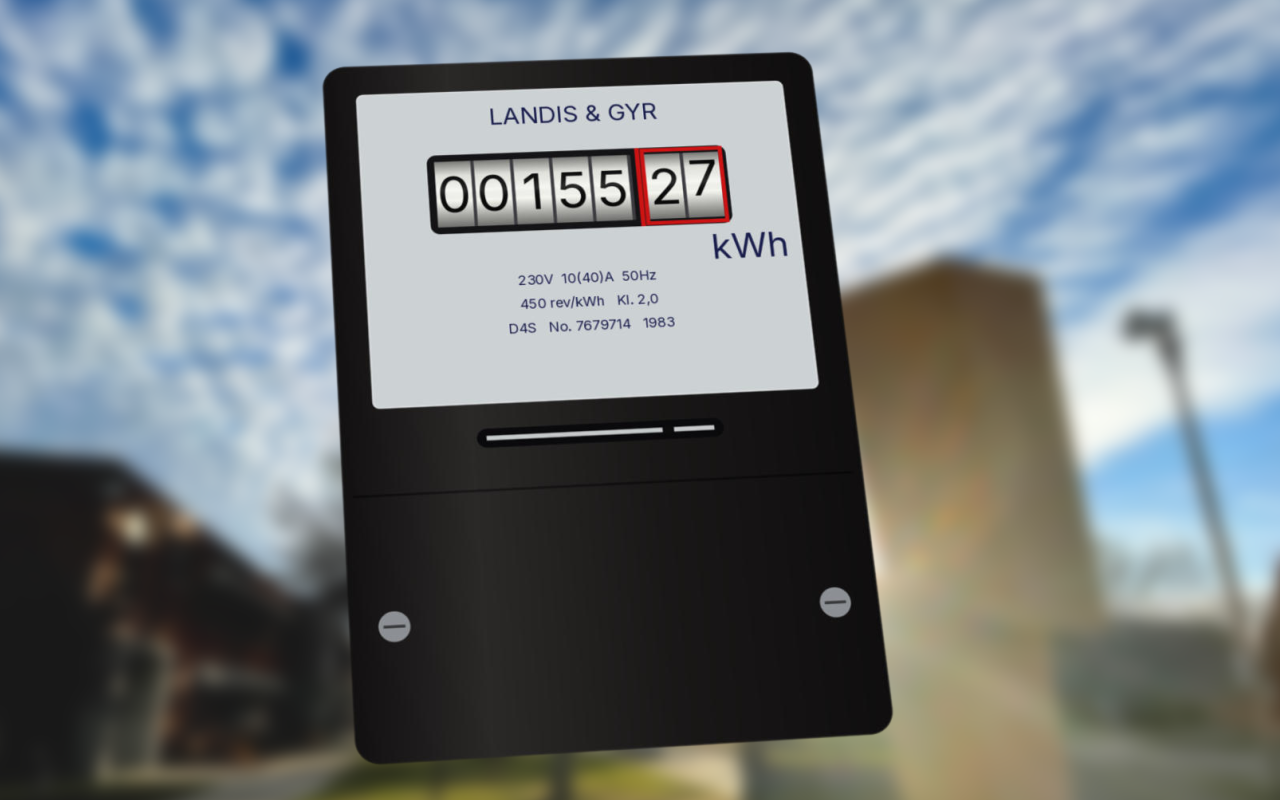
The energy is 155.27; kWh
